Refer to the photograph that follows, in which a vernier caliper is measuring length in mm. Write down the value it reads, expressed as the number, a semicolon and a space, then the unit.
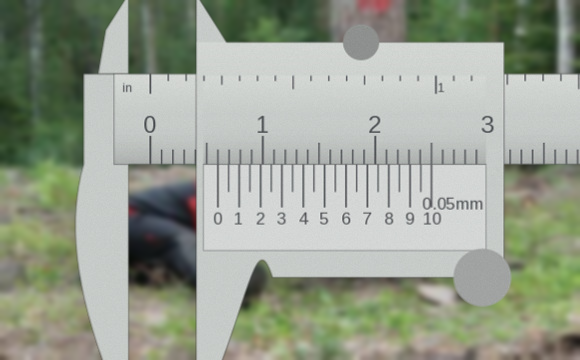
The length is 6.0; mm
